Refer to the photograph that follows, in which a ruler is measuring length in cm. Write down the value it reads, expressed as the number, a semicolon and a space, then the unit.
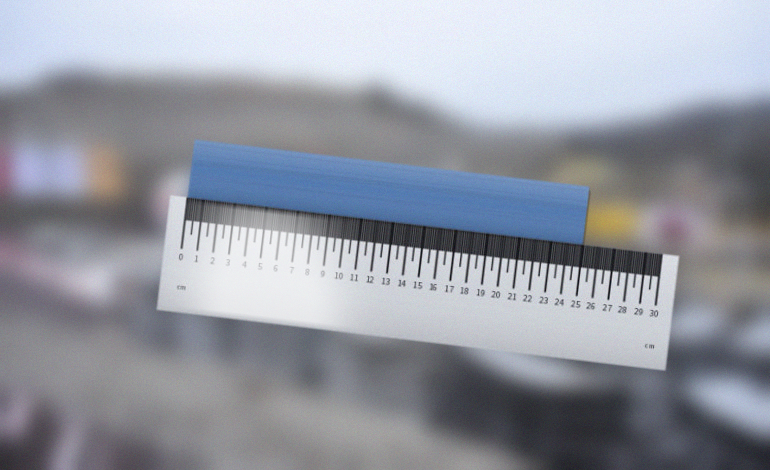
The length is 25; cm
